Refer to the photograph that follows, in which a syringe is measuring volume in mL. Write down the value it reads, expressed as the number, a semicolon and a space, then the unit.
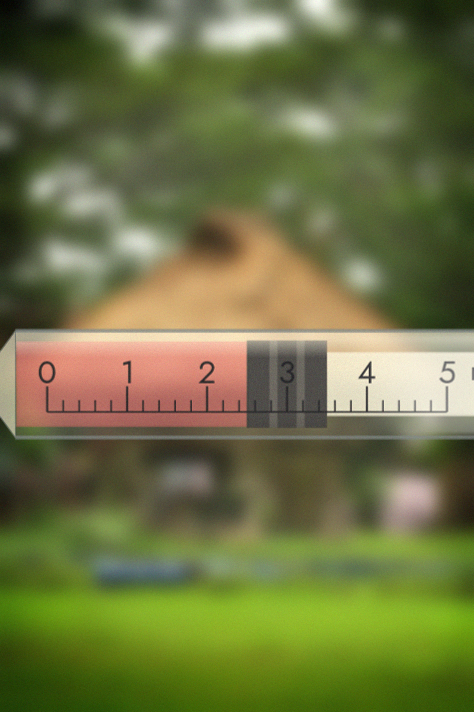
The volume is 2.5; mL
